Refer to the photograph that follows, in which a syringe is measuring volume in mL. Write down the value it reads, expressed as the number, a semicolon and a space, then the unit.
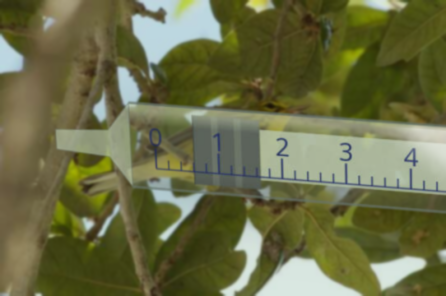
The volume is 0.6; mL
